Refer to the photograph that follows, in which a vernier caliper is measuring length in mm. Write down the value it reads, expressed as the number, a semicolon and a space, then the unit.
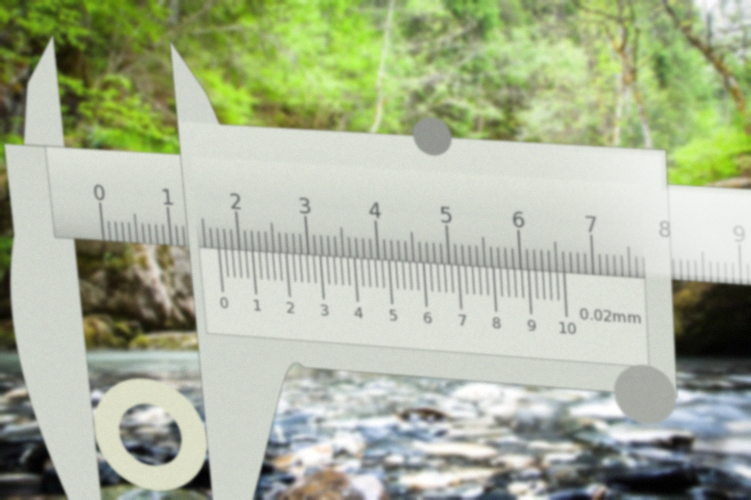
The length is 17.0; mm
